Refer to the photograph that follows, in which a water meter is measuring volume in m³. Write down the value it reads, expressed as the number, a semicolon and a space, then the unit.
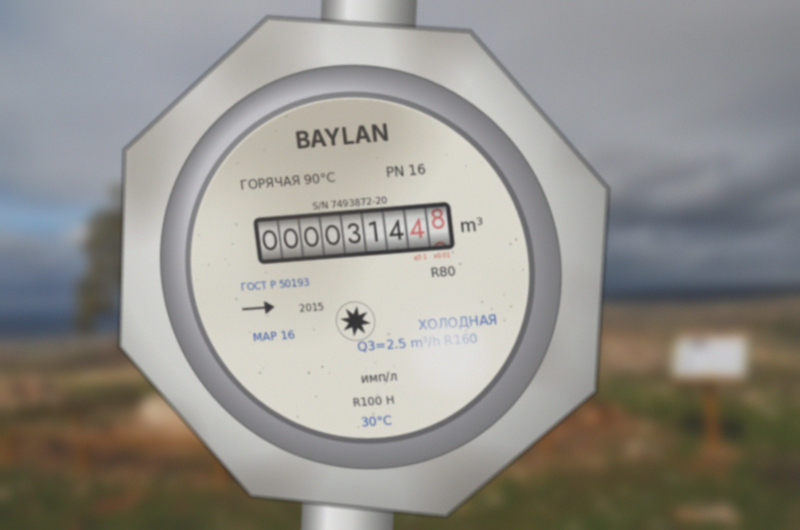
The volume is 314.48; m³
